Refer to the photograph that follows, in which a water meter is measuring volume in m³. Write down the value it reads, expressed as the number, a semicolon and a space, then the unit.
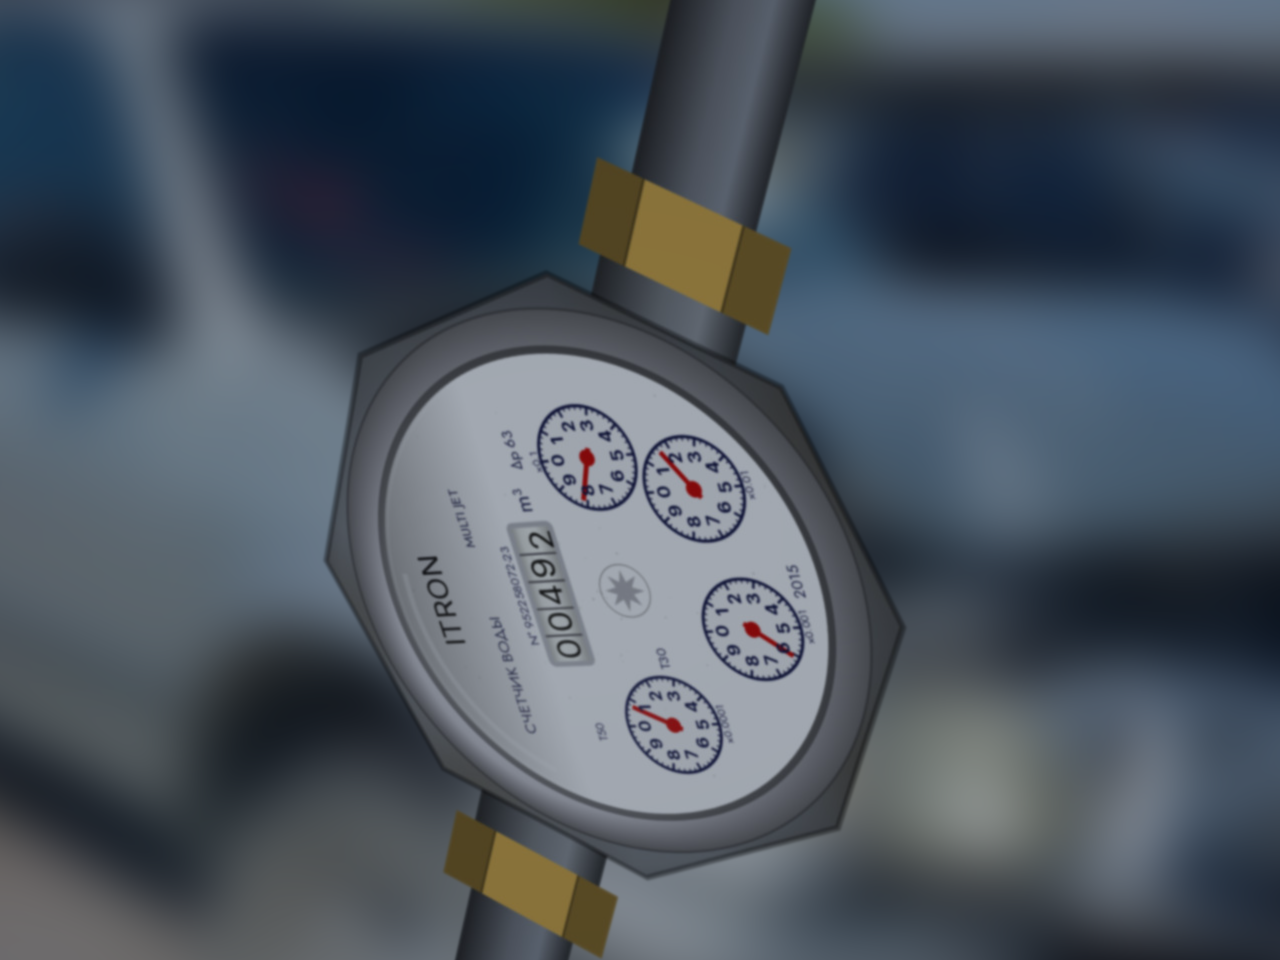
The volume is 491.8160; m³
